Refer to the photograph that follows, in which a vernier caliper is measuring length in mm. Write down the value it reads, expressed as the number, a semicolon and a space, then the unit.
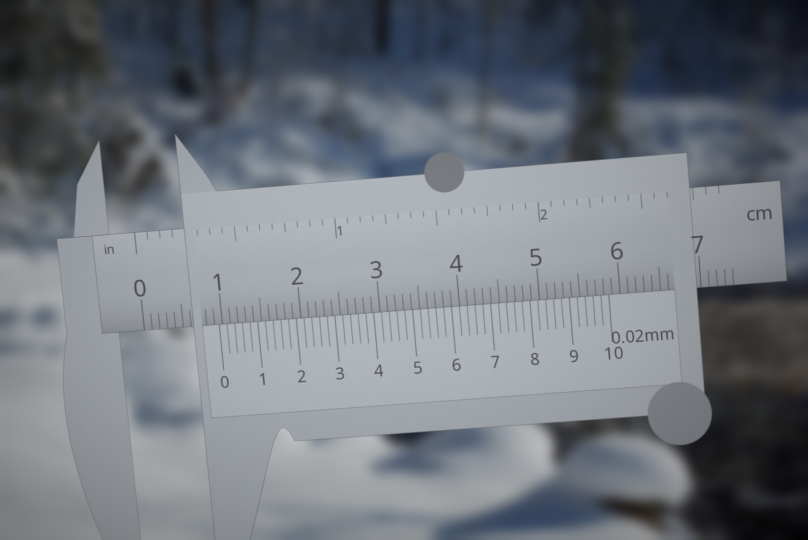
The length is 9.6; mm
